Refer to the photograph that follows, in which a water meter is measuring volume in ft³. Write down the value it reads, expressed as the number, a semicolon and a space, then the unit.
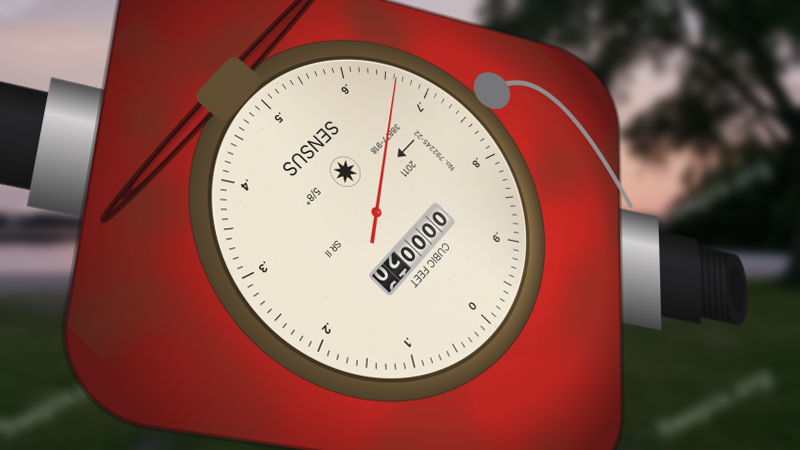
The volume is 19.66; ft³
